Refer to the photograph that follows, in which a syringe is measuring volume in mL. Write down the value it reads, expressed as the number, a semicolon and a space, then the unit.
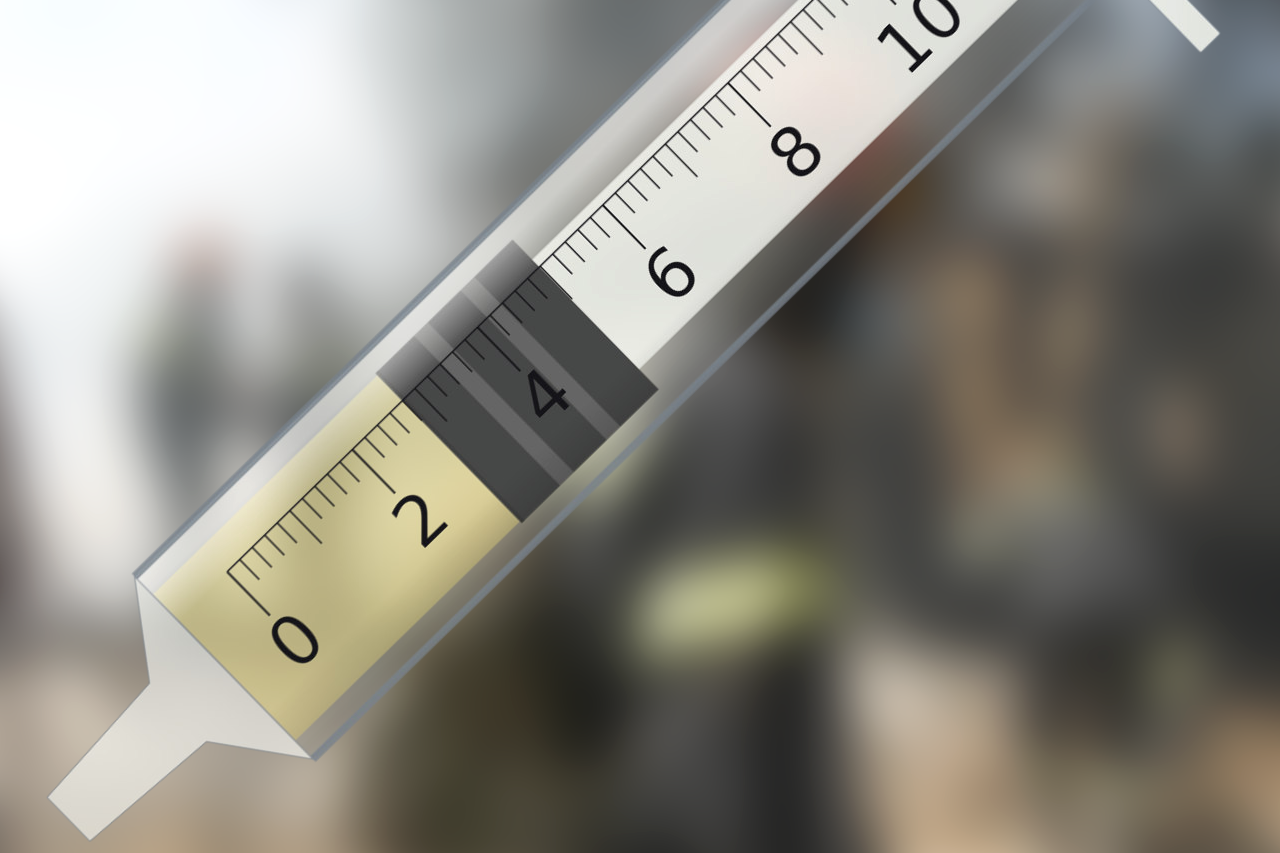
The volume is 2.8; mL
